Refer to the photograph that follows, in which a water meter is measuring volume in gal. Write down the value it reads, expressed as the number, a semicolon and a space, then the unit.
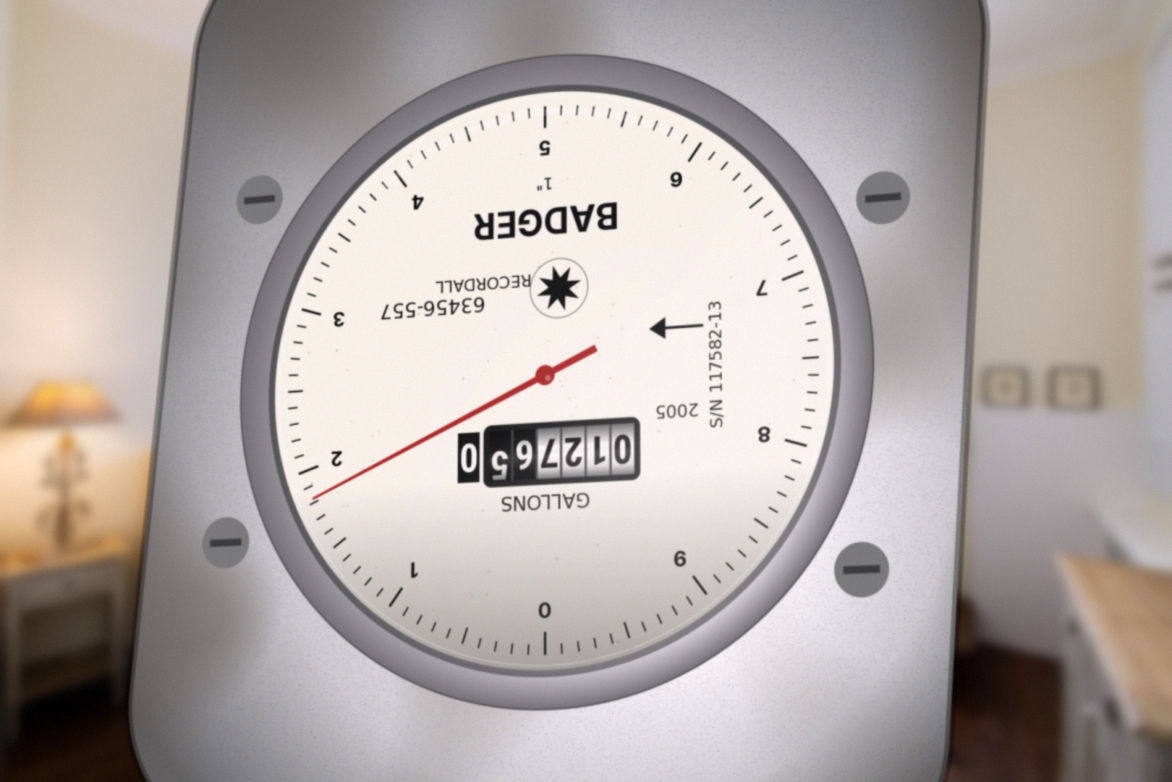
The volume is 127651.8; gal
